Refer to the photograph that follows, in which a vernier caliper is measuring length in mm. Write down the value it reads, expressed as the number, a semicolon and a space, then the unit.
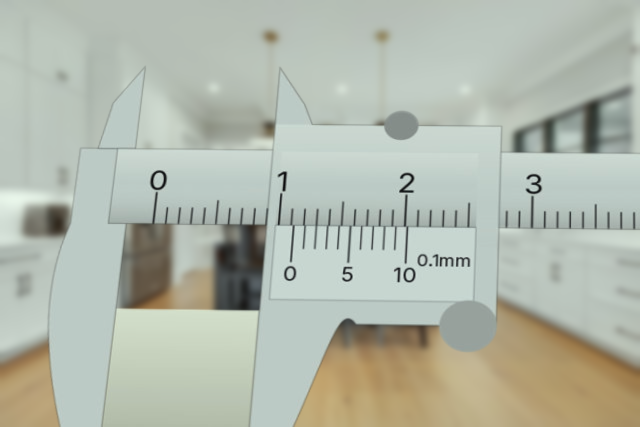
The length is 11.2; mm
